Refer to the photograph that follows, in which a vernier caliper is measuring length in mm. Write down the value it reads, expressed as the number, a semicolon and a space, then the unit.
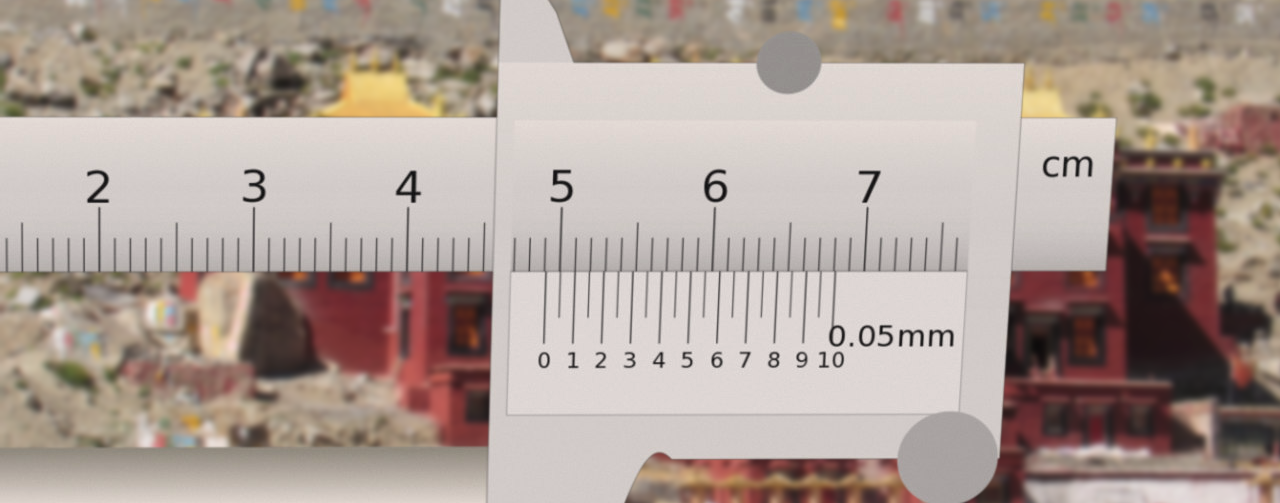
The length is 49.1; mm
